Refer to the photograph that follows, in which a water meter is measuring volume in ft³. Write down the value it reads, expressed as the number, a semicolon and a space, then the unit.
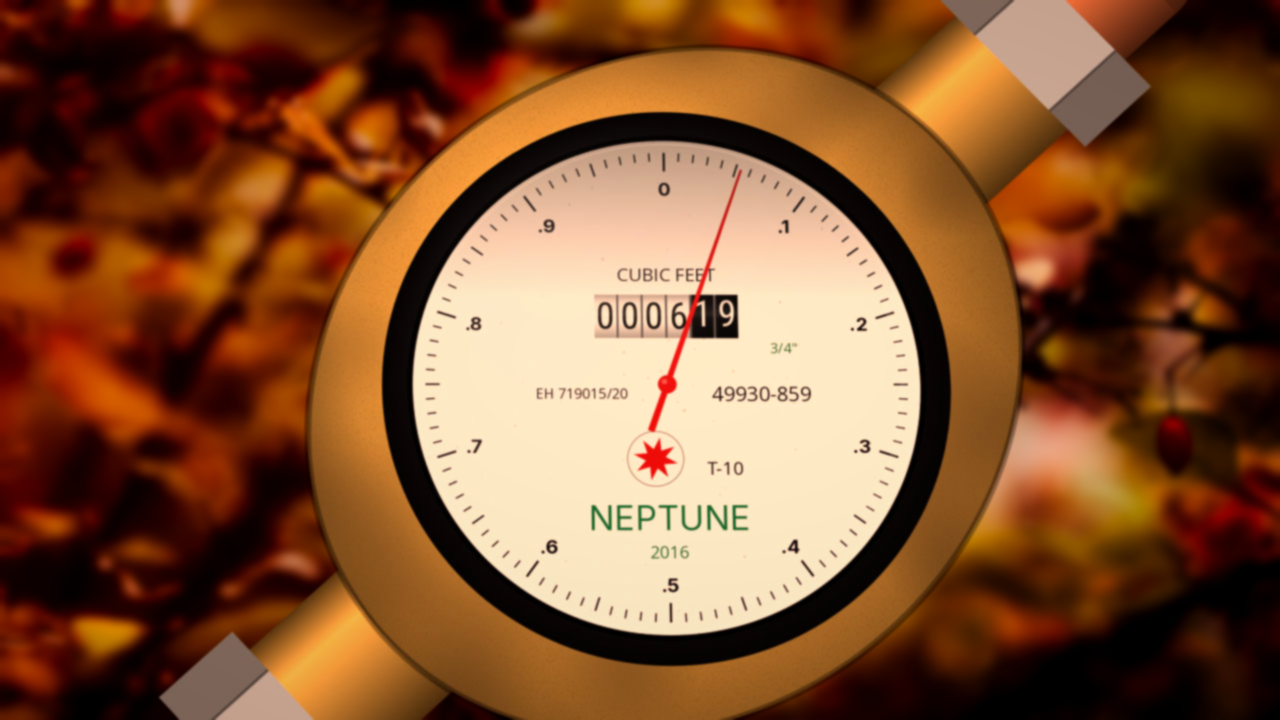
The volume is 619.05; ft³
